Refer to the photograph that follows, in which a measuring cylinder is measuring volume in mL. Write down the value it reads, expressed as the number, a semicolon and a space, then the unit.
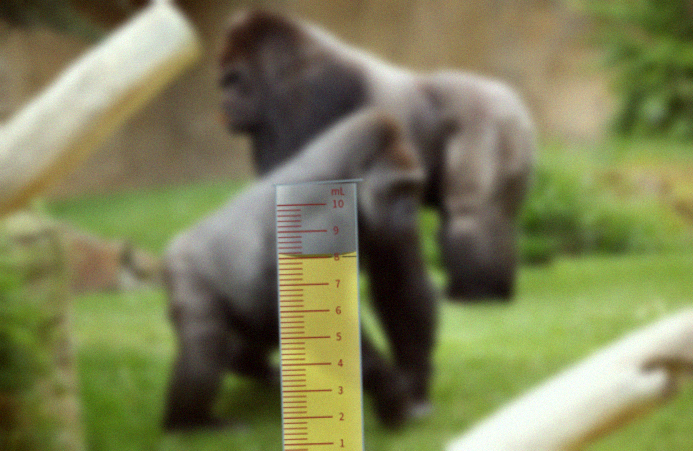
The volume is 8; mL
